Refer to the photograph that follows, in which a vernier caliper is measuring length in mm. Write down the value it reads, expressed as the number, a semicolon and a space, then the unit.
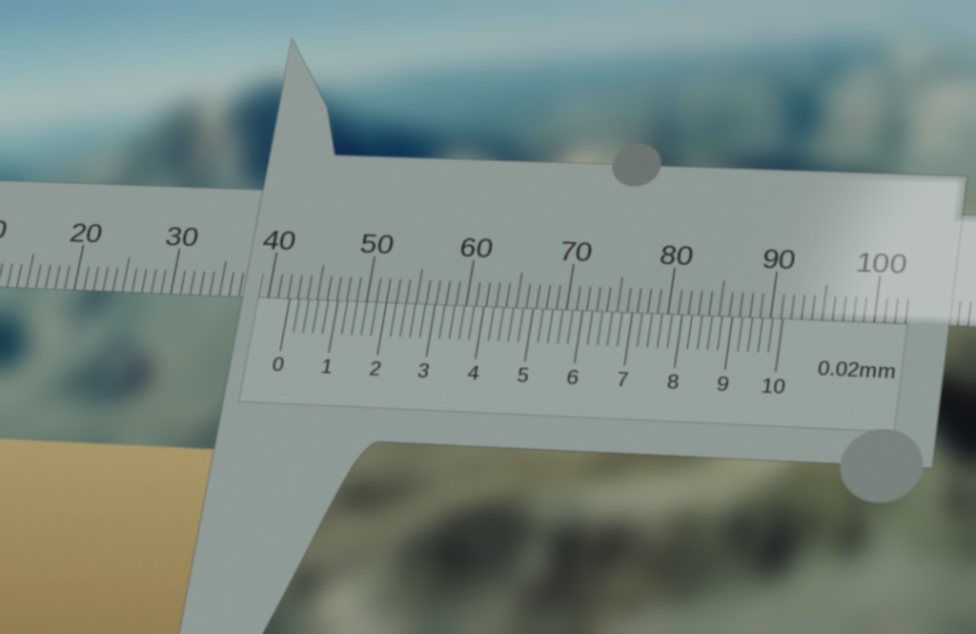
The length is 42.2; mm
